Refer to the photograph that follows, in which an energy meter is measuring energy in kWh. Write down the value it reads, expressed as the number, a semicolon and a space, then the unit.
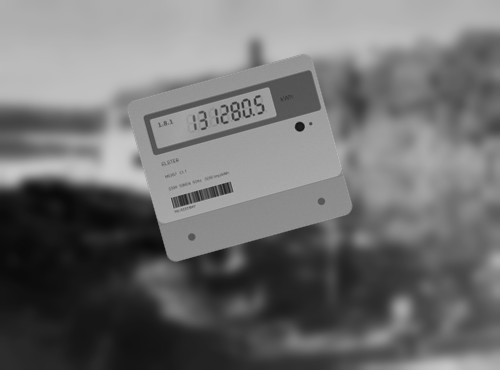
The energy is 131280.5; kWh
